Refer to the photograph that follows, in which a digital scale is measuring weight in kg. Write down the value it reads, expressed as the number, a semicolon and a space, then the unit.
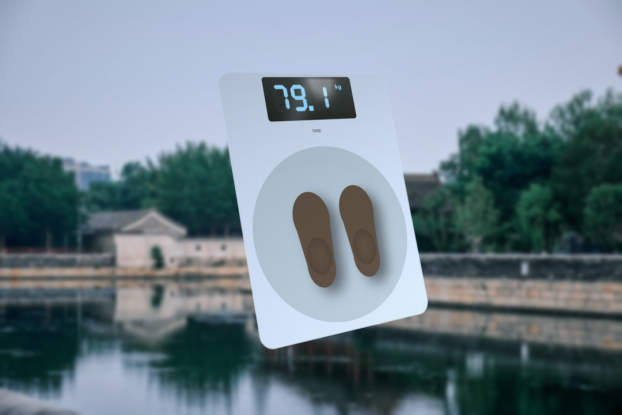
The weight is 79.1; kg
